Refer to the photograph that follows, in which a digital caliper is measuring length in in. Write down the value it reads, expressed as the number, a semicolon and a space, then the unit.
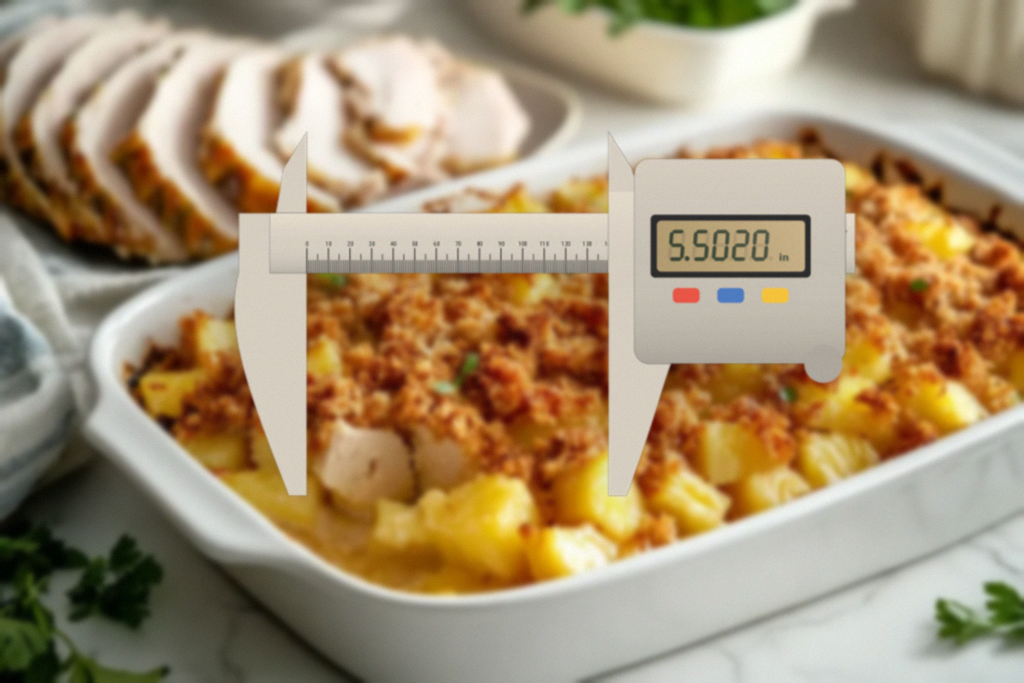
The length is 5.5020; in
